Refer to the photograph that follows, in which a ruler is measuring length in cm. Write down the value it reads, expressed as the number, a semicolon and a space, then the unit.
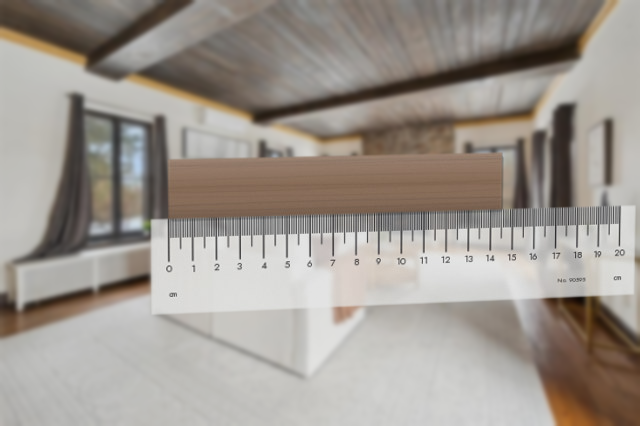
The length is 14.5; cm
